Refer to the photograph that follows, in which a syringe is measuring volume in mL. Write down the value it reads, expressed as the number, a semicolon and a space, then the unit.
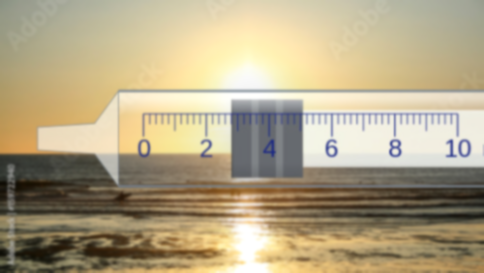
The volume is 2.8; mL
